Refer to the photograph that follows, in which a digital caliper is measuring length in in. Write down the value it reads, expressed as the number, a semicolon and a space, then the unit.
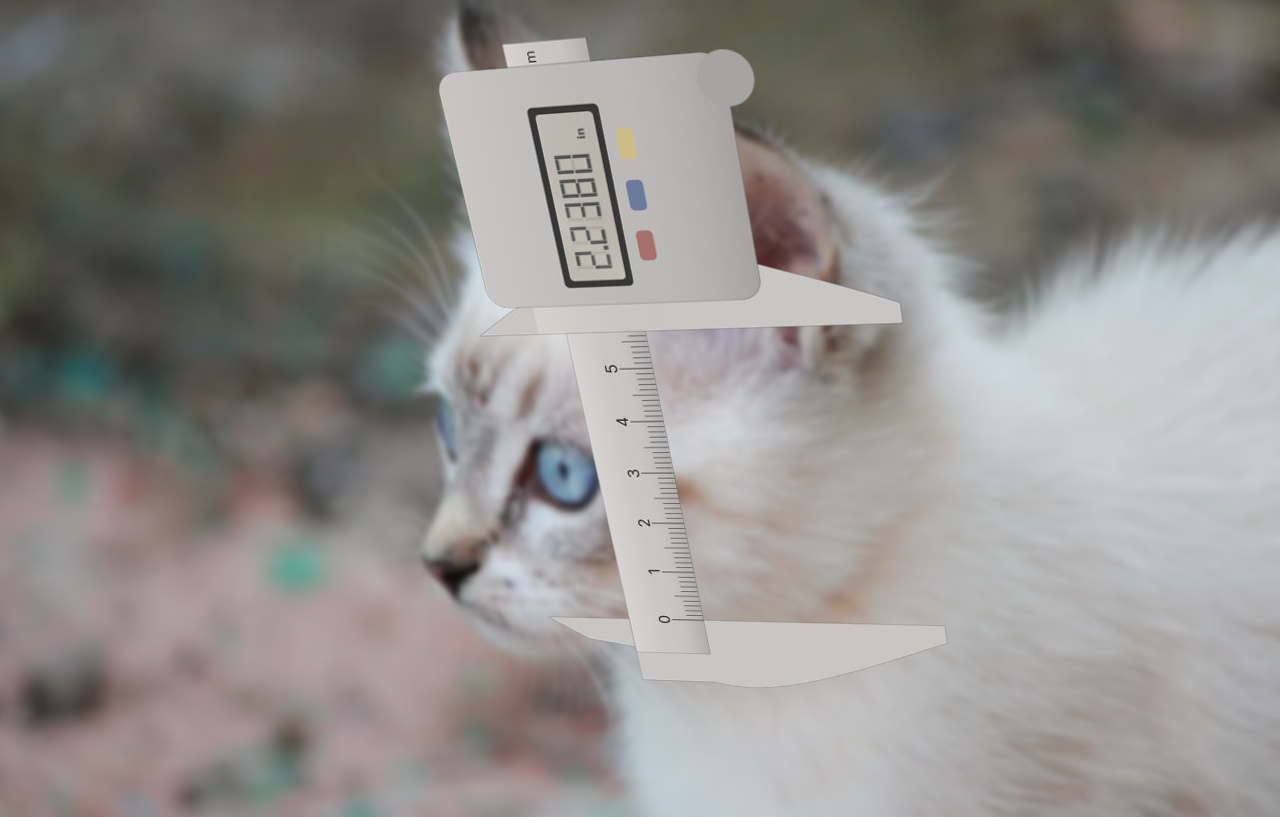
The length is 2.2380; in
